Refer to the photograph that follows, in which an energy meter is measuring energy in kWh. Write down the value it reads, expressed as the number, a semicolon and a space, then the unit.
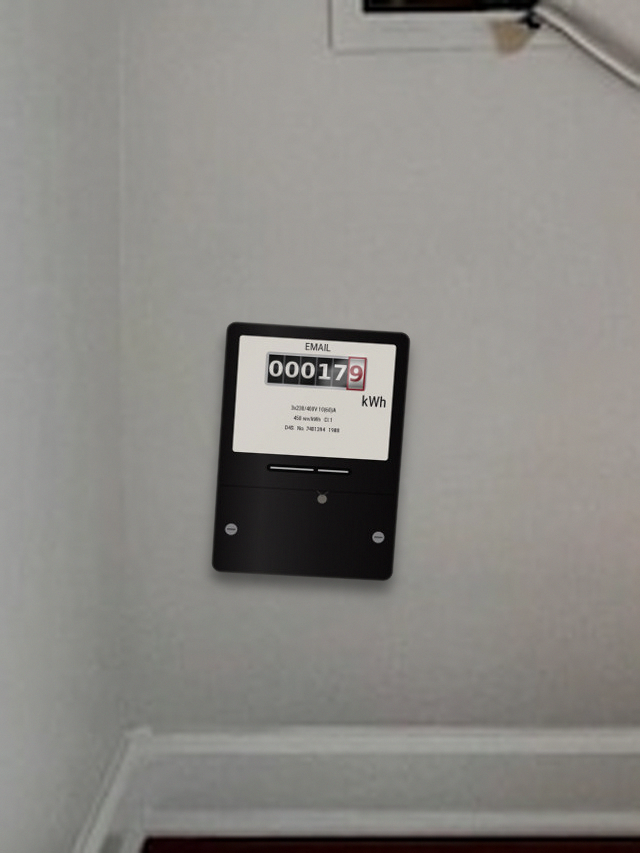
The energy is 17.9; kWh
